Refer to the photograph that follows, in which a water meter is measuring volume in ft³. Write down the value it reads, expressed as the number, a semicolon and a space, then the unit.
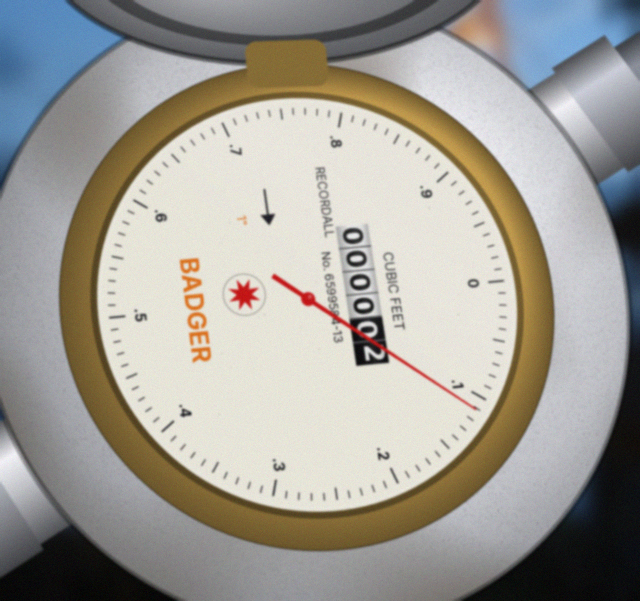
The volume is 2.11; ft³
